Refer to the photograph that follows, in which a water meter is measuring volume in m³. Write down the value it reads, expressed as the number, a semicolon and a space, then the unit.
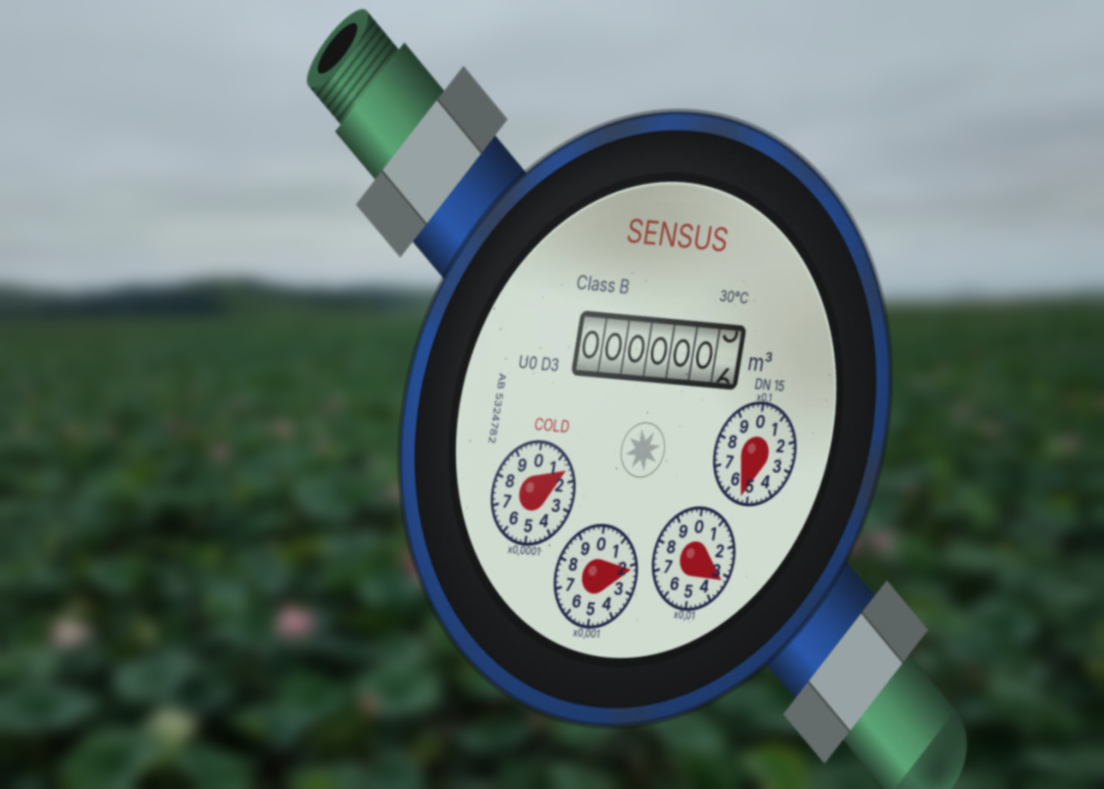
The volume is 5.5321; m³
